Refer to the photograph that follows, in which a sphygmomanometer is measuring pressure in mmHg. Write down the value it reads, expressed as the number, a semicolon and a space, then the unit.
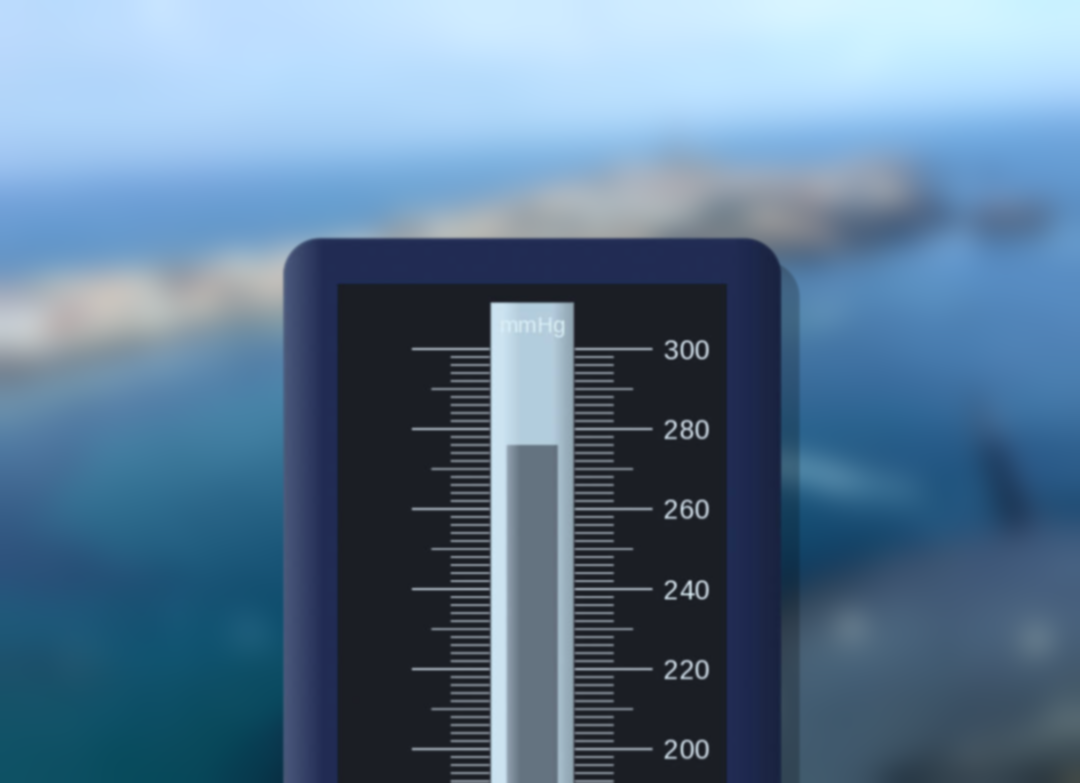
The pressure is 276; mmHg
